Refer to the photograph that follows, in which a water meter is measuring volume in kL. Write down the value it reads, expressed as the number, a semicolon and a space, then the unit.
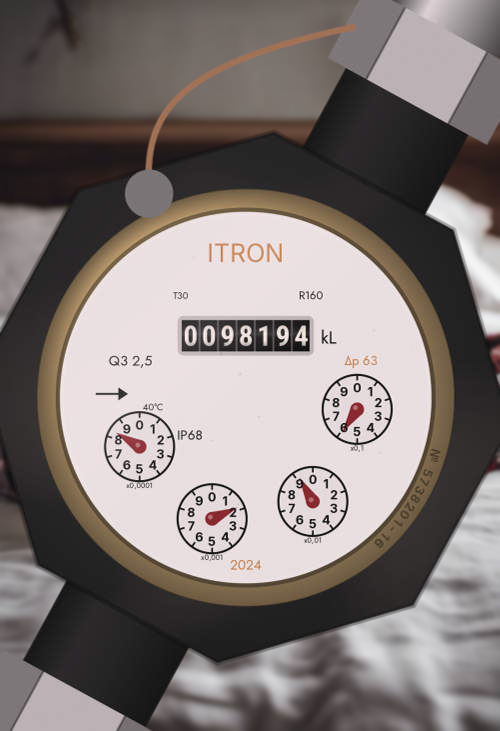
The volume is 98194.5918; kL
